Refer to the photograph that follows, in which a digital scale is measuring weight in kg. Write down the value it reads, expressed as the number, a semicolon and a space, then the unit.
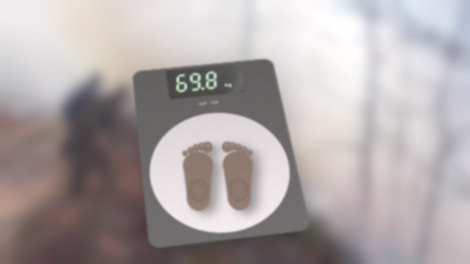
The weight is 69.8; kg
